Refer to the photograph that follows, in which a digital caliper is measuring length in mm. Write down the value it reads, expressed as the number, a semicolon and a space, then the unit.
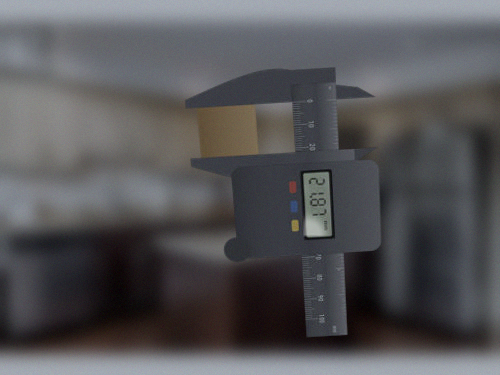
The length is 21.87; mm
